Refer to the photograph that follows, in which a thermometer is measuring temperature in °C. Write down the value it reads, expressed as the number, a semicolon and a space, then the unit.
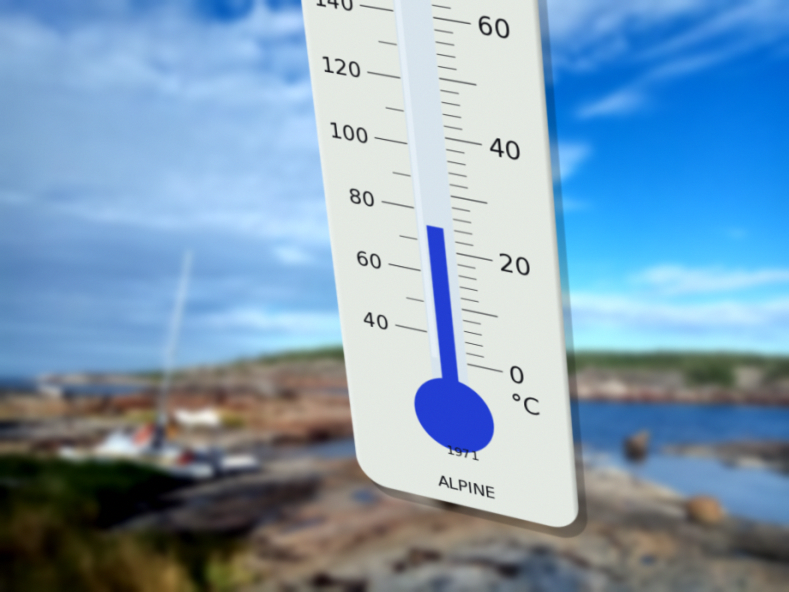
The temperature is 24; °C
